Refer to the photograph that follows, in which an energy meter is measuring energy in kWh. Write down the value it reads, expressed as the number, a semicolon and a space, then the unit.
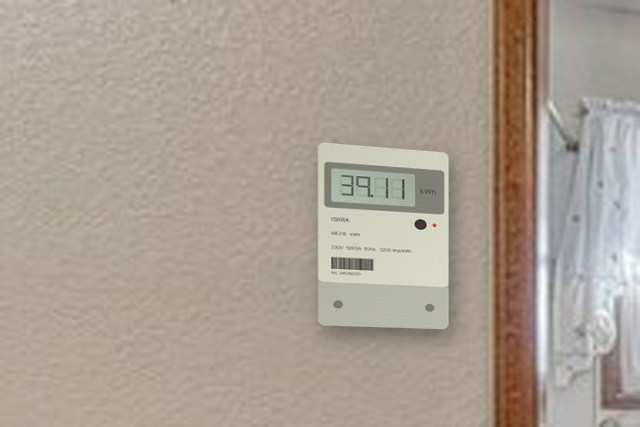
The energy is 39.11; kWh
